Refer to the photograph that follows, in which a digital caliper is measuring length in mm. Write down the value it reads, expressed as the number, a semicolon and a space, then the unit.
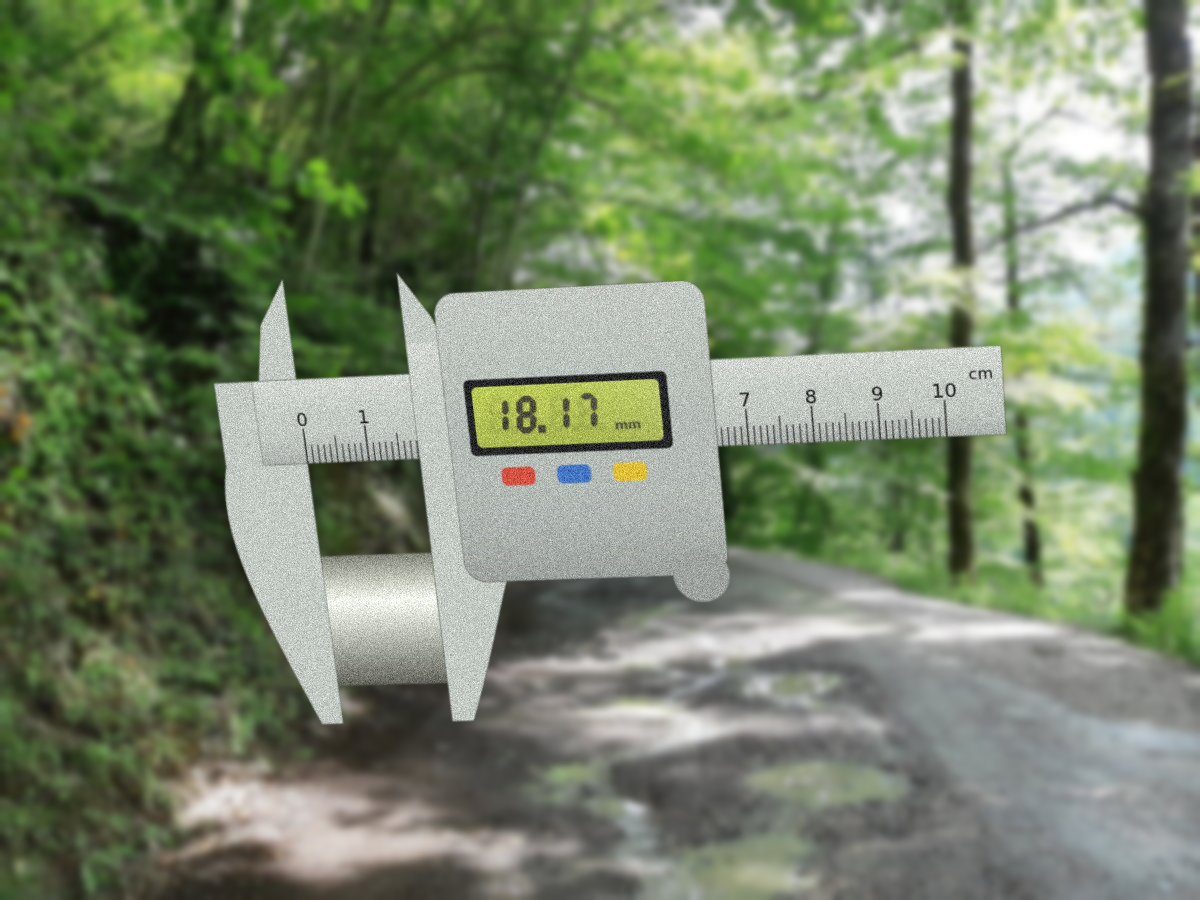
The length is 18.17; mm
